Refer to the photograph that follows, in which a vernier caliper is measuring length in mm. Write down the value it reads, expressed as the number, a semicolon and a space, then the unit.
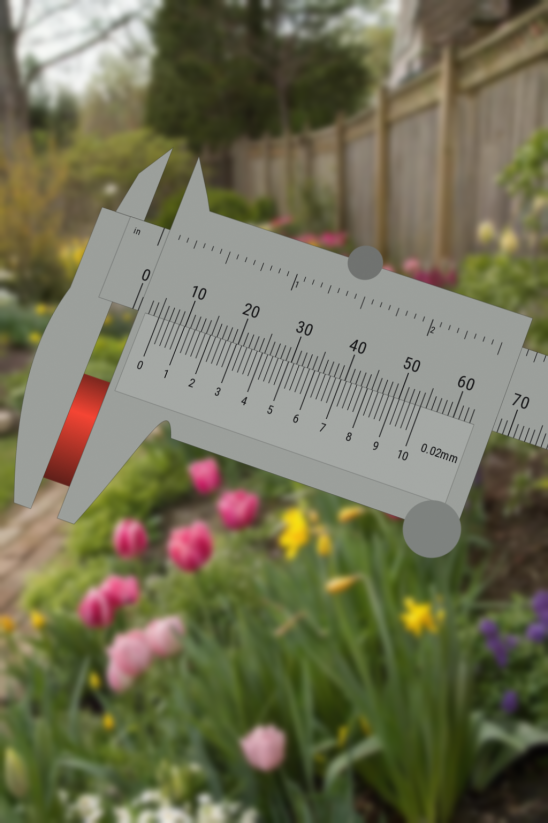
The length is 5.0; mm
